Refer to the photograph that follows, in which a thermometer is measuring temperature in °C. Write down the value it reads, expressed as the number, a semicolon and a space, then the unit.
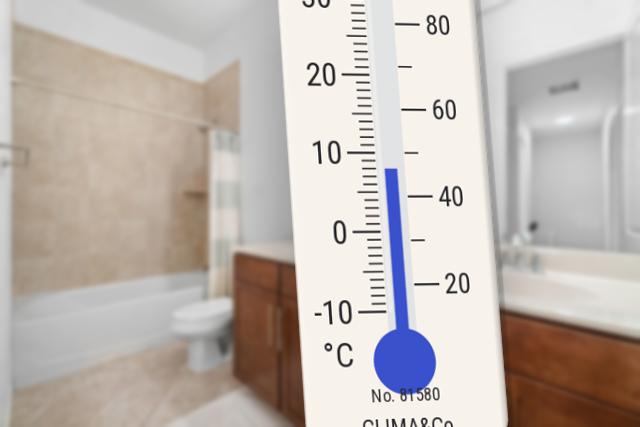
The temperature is 8; °C
